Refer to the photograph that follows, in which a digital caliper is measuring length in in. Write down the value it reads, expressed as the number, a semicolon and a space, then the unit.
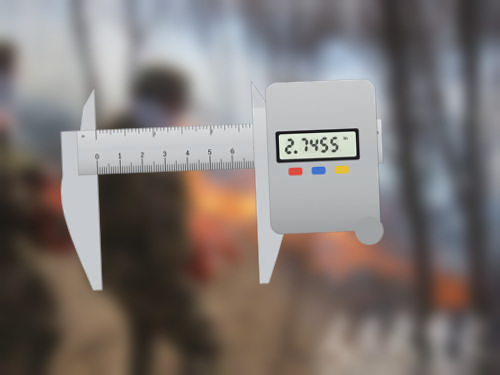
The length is 2.7455; in
